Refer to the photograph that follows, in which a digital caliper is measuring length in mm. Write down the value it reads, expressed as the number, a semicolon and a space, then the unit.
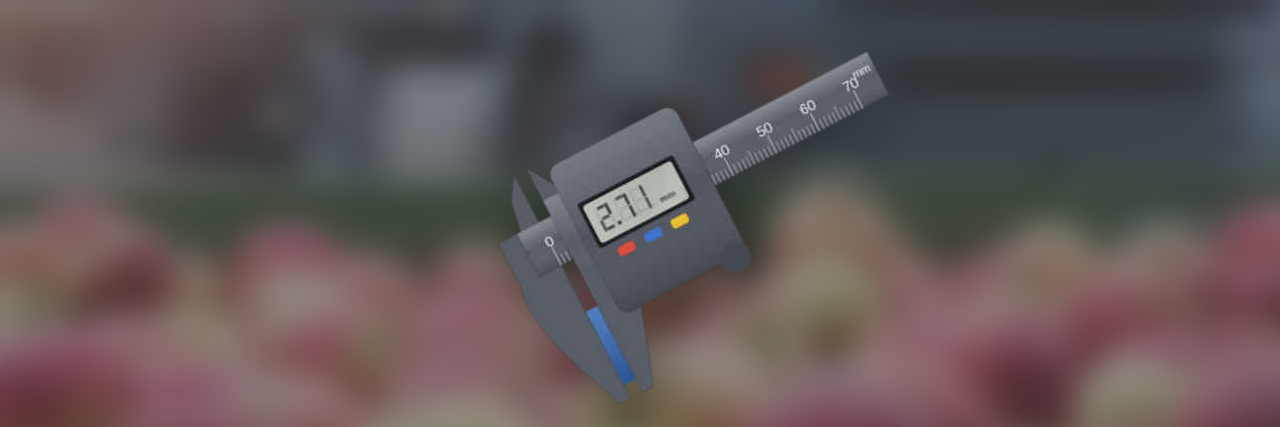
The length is 2.71; mm
